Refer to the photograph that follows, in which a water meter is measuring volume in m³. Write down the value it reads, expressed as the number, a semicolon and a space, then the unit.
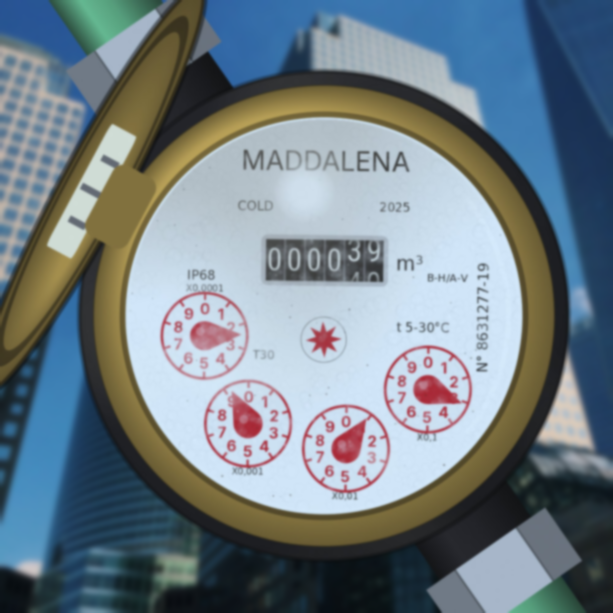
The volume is 39.3092; m³
